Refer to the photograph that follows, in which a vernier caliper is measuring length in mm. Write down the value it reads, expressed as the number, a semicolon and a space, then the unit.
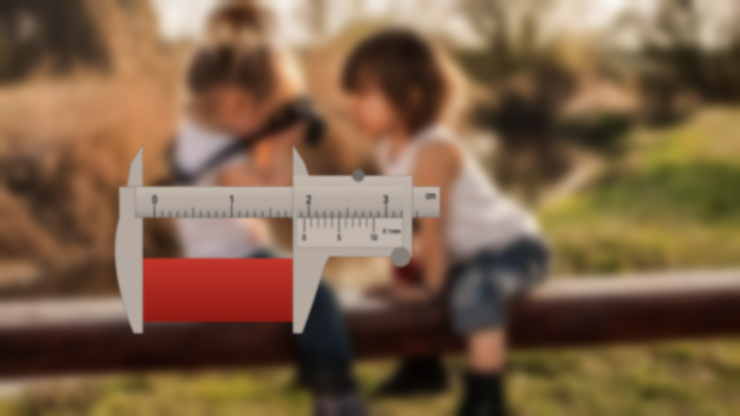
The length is 19.4; mm
